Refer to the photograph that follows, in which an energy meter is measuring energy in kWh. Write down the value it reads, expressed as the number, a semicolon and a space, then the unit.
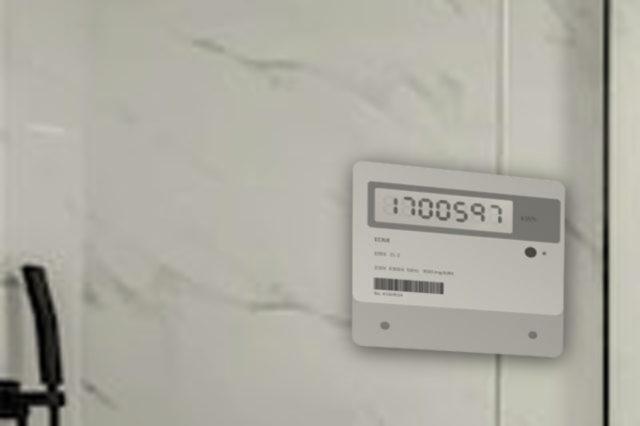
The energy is 1700597; kWh
